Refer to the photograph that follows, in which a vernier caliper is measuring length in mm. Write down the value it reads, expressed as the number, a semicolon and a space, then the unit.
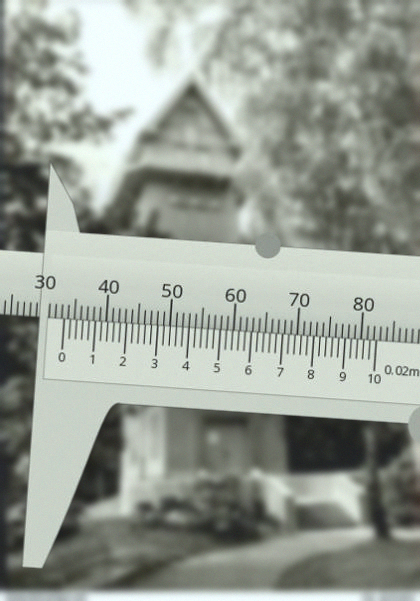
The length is 33.4; mm
